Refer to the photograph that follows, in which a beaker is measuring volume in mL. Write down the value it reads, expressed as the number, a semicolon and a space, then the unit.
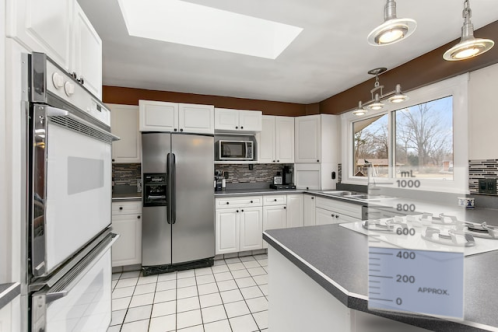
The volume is 450; mL
